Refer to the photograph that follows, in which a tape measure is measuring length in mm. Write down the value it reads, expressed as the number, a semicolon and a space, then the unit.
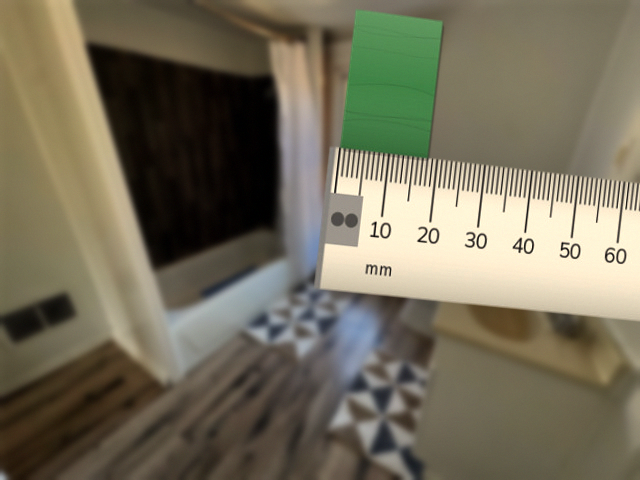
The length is 18; mm
